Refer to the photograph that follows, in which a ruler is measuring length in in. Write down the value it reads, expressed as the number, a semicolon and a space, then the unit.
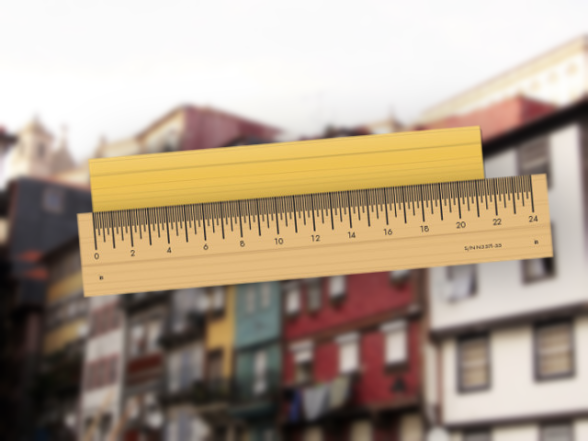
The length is 21.5; in
